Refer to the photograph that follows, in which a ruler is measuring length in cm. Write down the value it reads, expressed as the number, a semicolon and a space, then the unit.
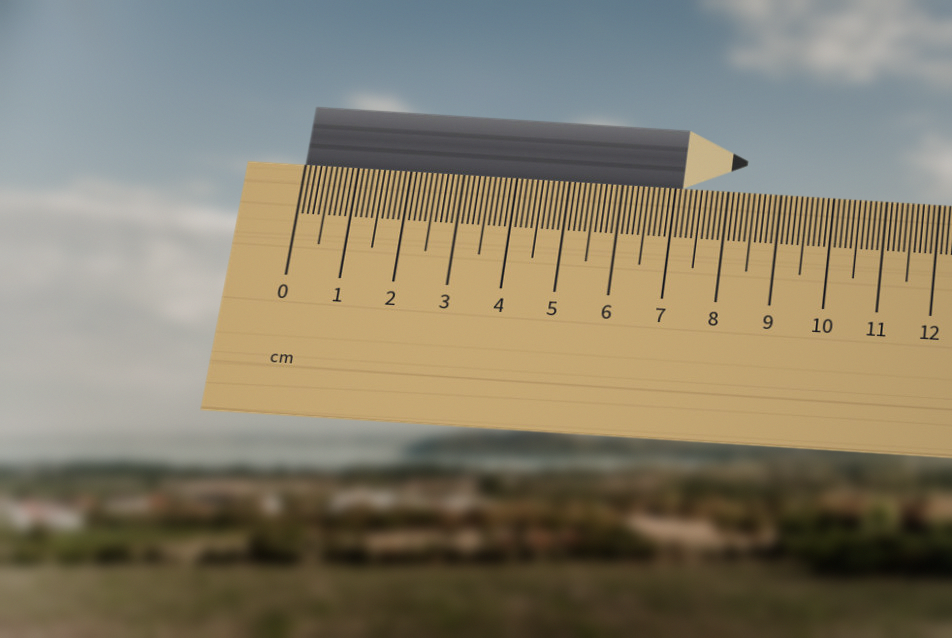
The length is 8.3; cm
